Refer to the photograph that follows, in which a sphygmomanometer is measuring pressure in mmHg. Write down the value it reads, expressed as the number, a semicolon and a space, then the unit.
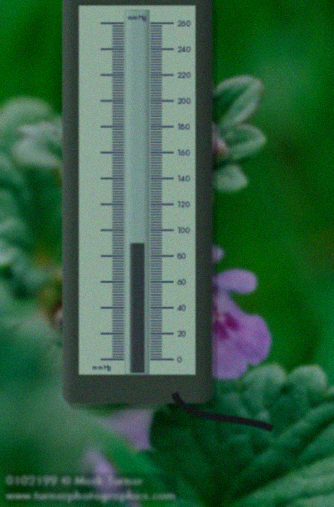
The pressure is 90; mmHg
